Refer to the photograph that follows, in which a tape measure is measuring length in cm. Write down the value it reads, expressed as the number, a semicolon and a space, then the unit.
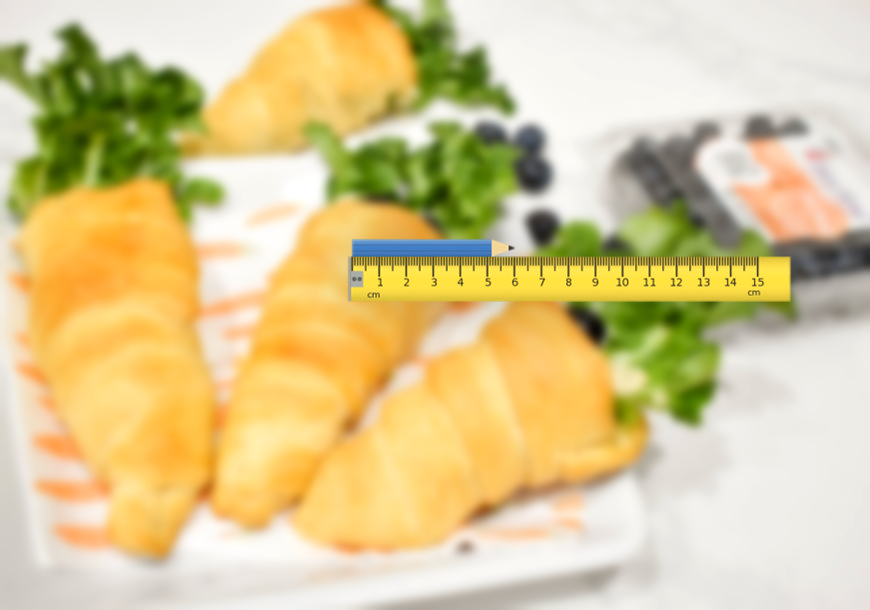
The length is 6; cm
